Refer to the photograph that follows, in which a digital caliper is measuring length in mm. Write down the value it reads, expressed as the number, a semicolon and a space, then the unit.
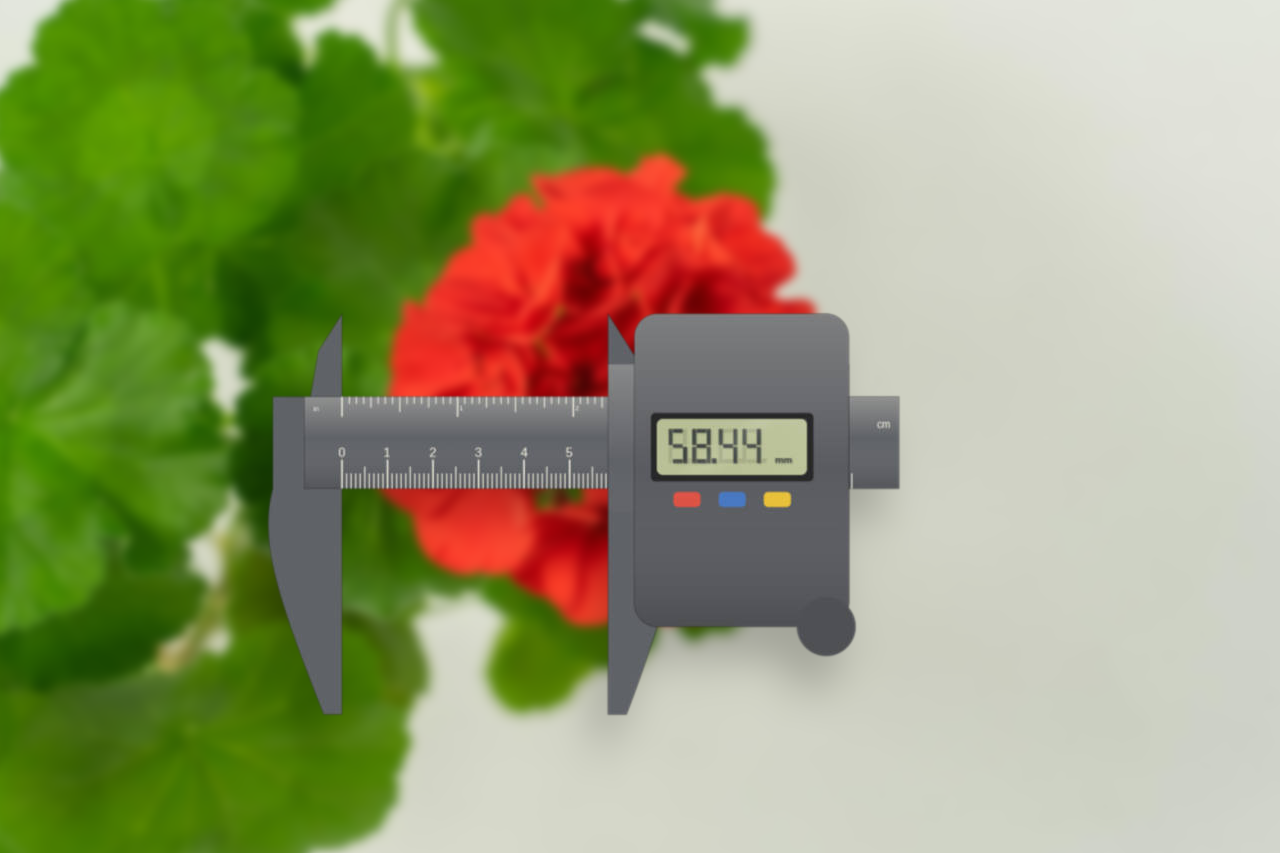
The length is 58.44; mm
